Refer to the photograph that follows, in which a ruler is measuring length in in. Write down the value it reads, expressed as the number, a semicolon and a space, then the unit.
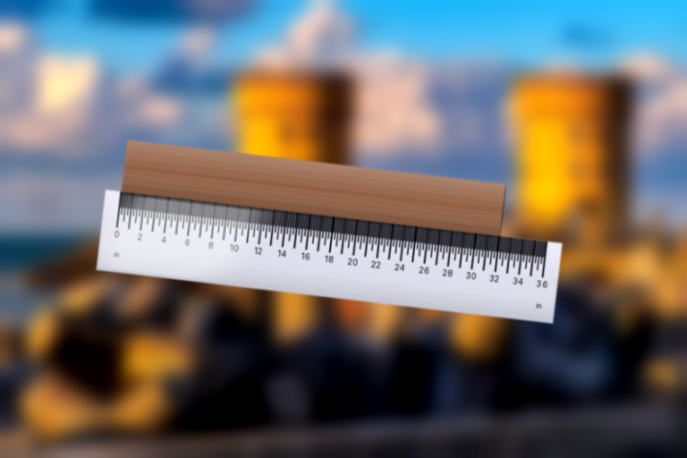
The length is 32; in
